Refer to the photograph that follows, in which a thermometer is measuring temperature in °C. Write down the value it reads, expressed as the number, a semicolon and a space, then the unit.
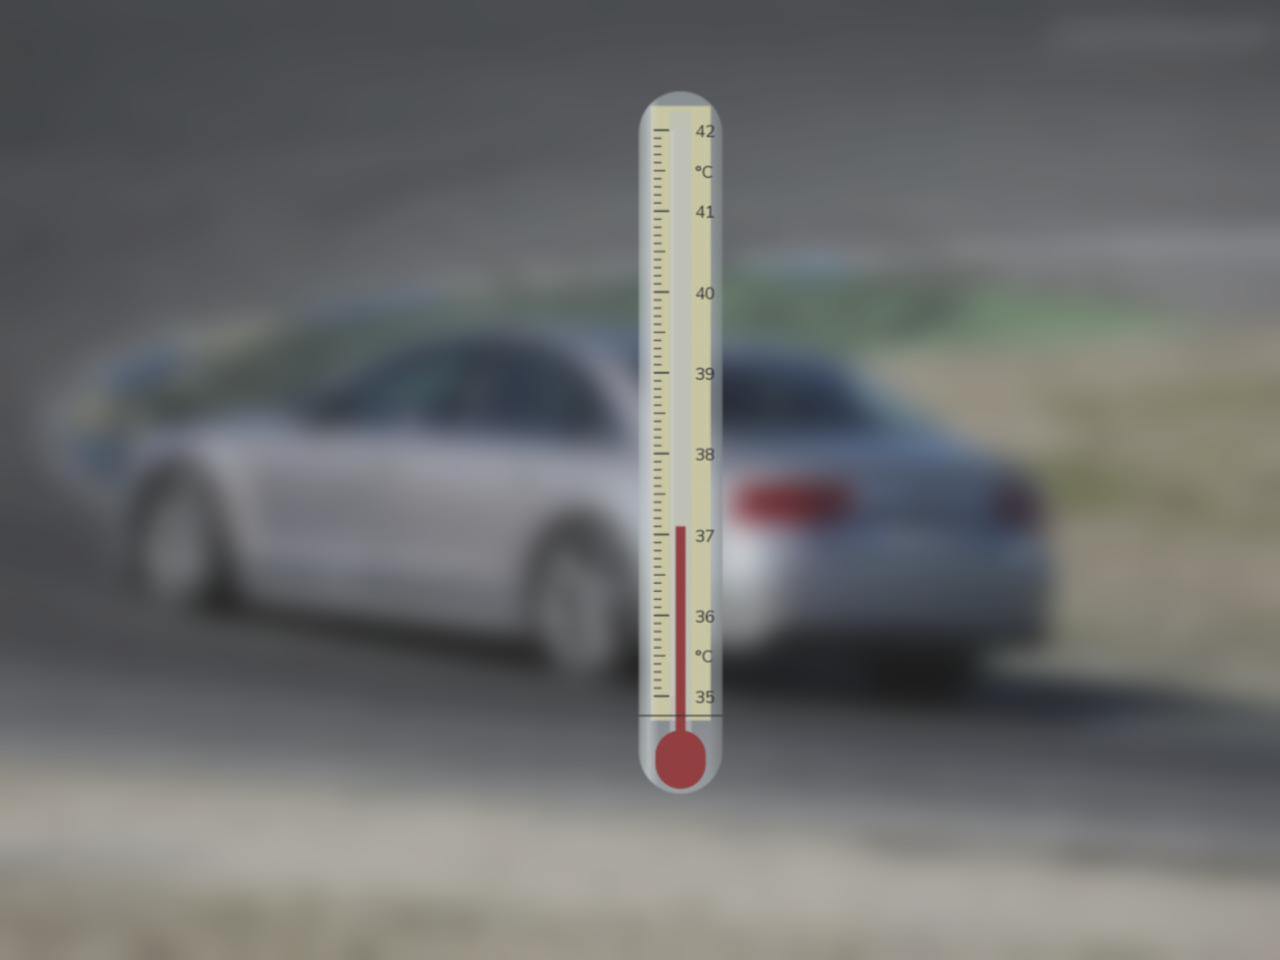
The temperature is 37.1; °C
